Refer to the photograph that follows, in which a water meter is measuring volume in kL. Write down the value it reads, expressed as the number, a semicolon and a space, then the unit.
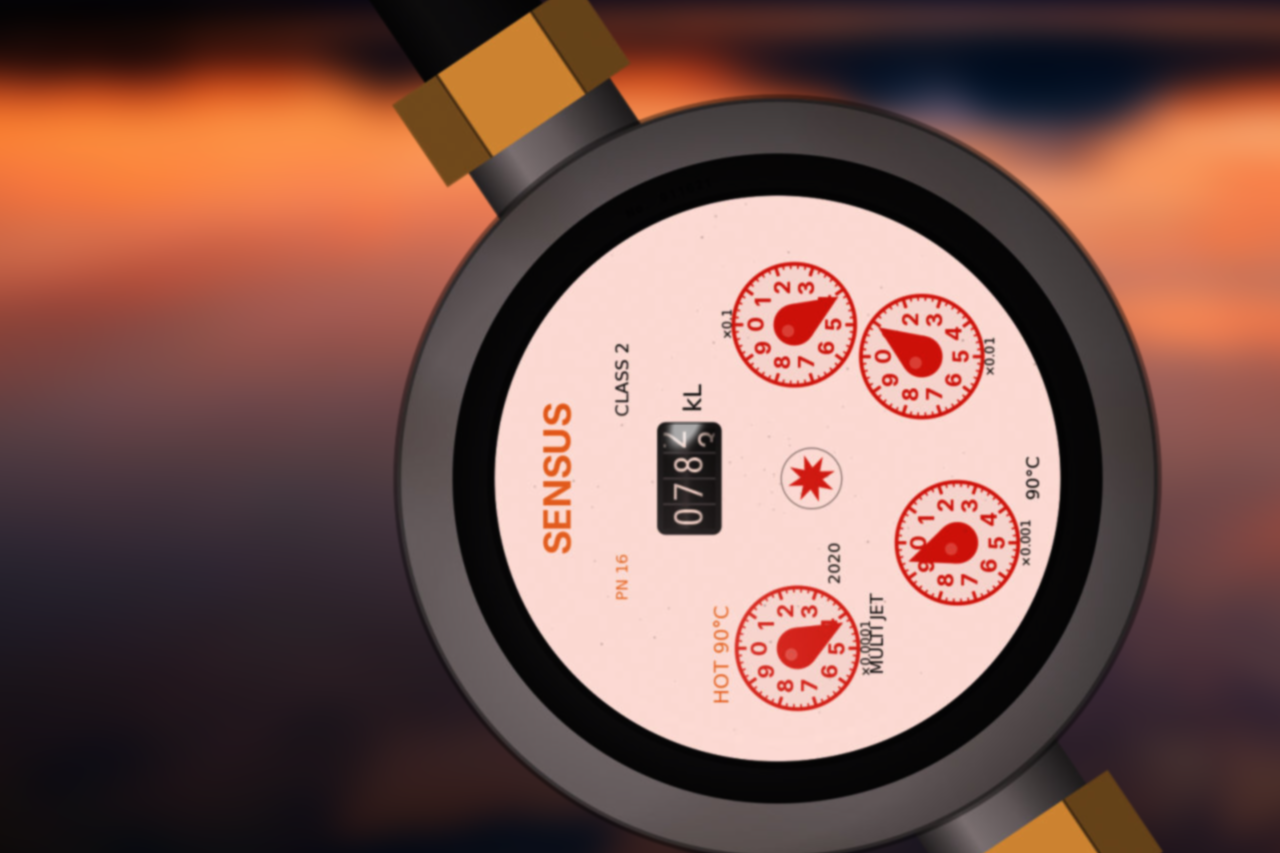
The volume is 782.4094; kL
